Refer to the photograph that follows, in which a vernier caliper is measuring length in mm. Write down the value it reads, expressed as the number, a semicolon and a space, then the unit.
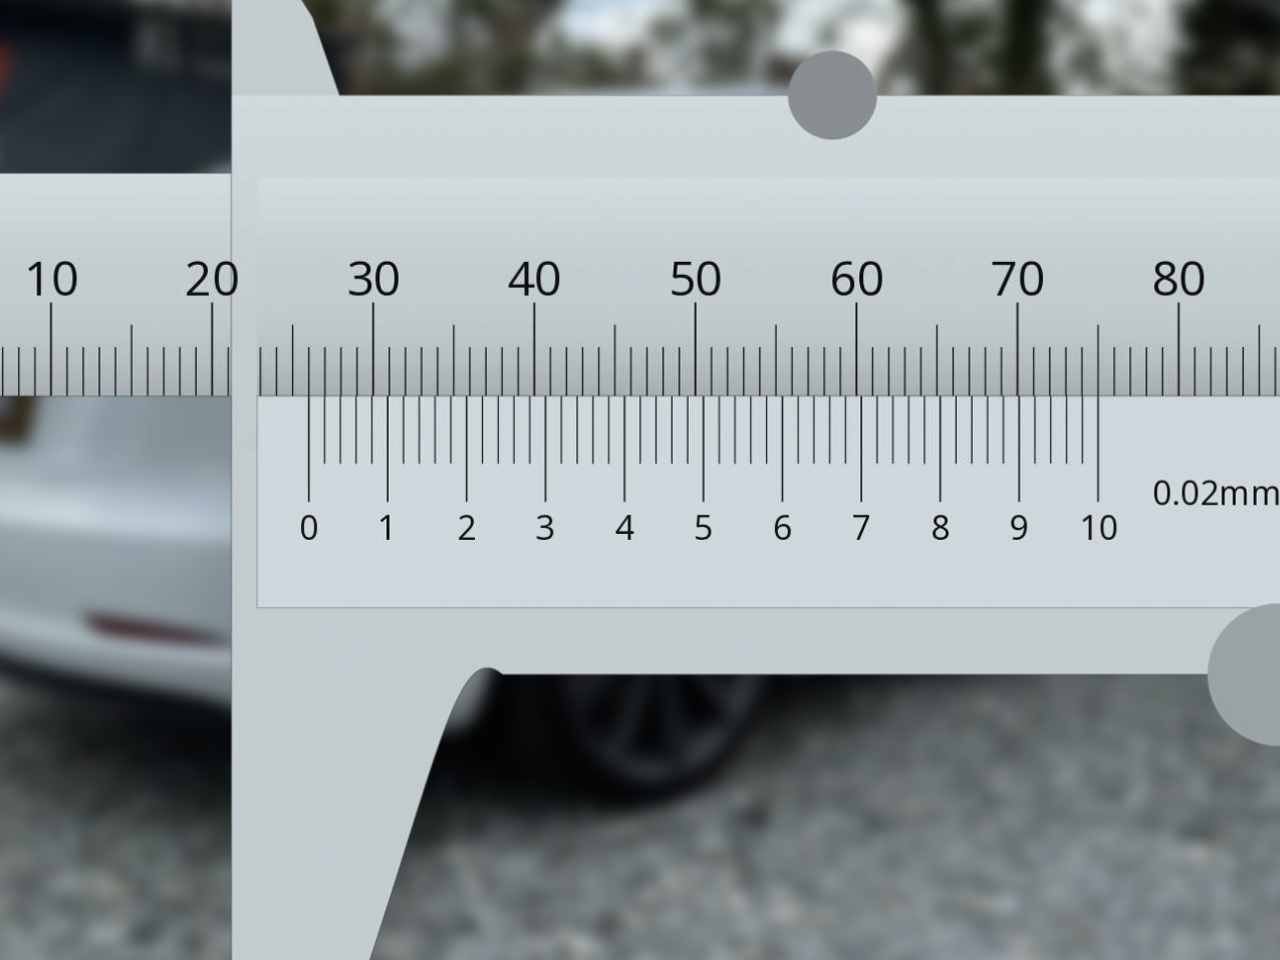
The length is 26.0; mm
